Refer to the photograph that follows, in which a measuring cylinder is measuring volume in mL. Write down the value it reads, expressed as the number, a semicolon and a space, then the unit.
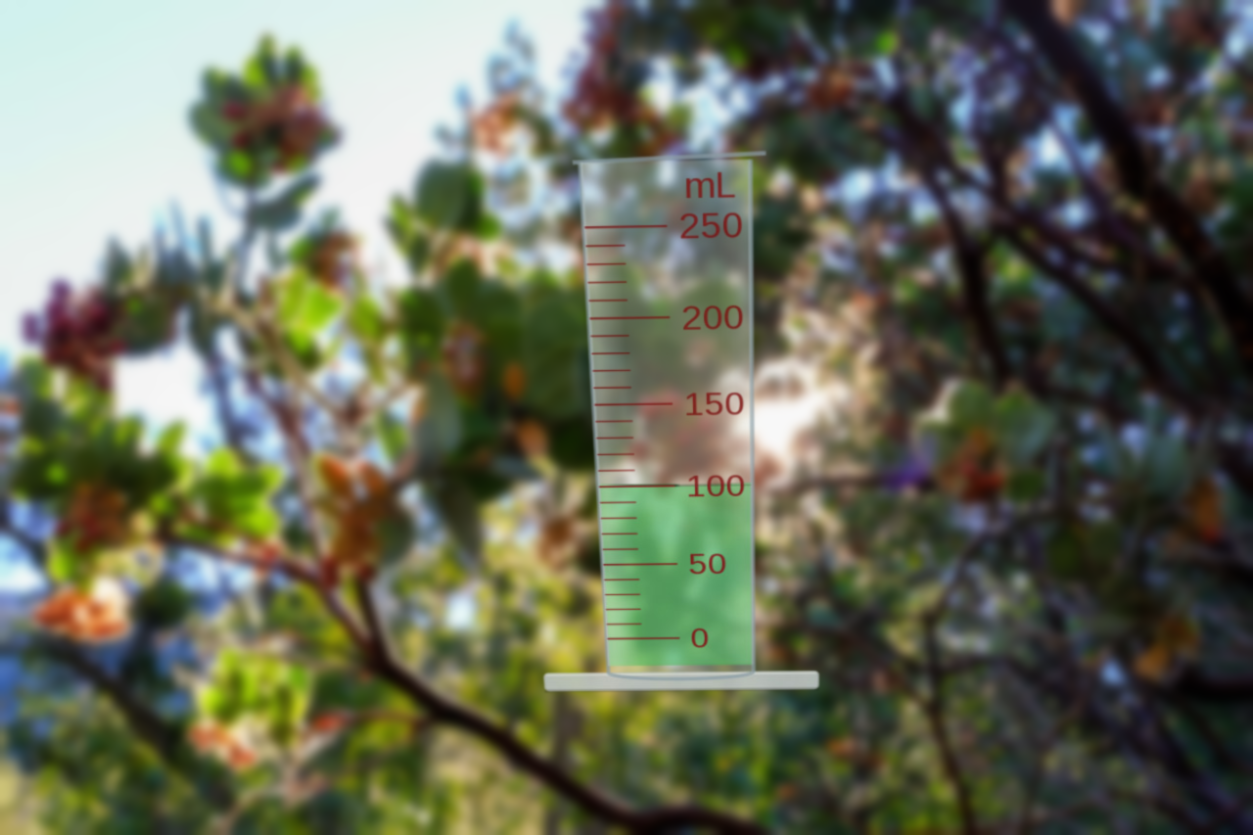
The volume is 100; mL
